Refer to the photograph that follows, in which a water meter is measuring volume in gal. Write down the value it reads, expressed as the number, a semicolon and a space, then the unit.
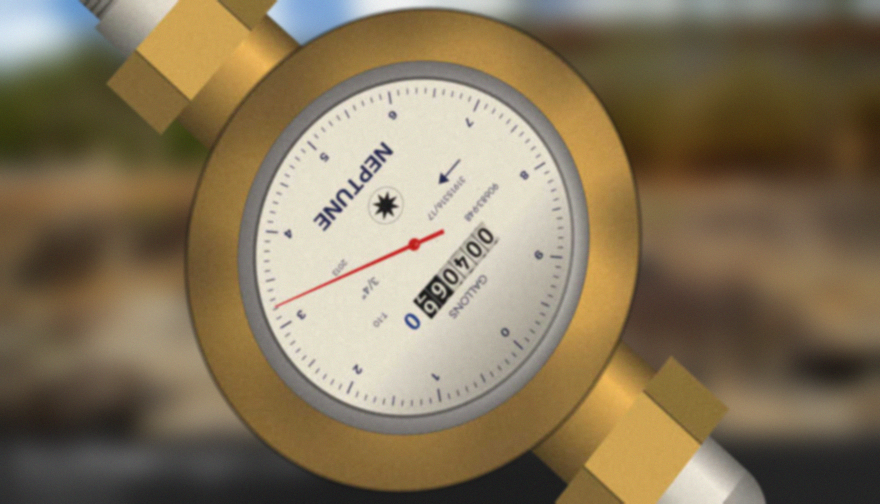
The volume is 40663.2; gal
